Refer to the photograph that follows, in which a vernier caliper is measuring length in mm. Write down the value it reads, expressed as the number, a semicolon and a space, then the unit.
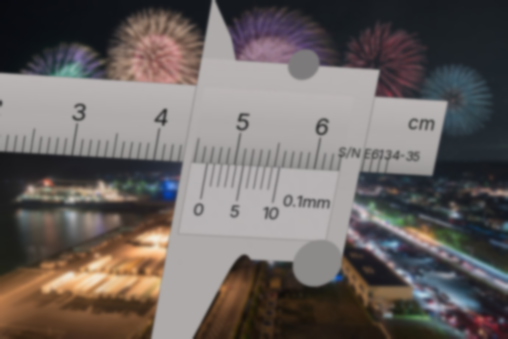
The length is 46.6; mm
